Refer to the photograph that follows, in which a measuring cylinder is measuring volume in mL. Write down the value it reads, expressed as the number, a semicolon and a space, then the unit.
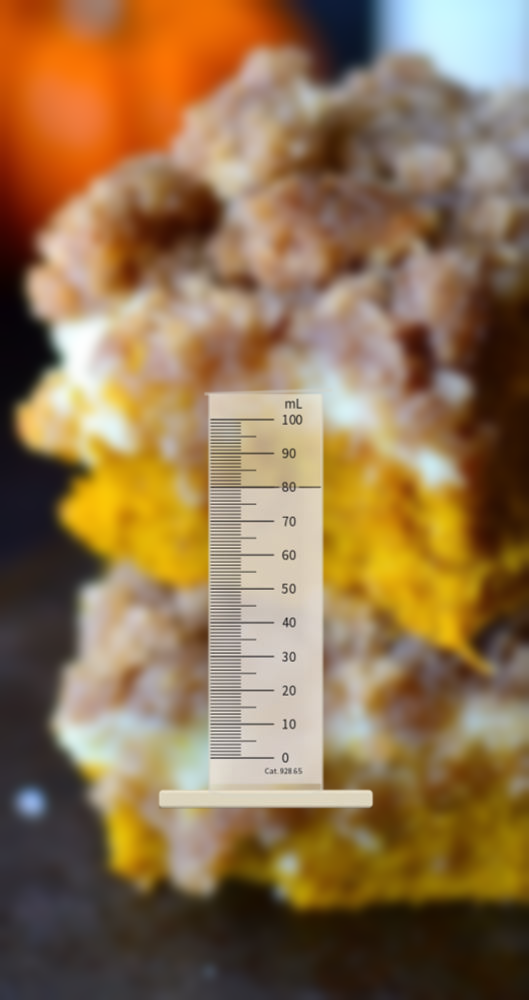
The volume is 80; mL
